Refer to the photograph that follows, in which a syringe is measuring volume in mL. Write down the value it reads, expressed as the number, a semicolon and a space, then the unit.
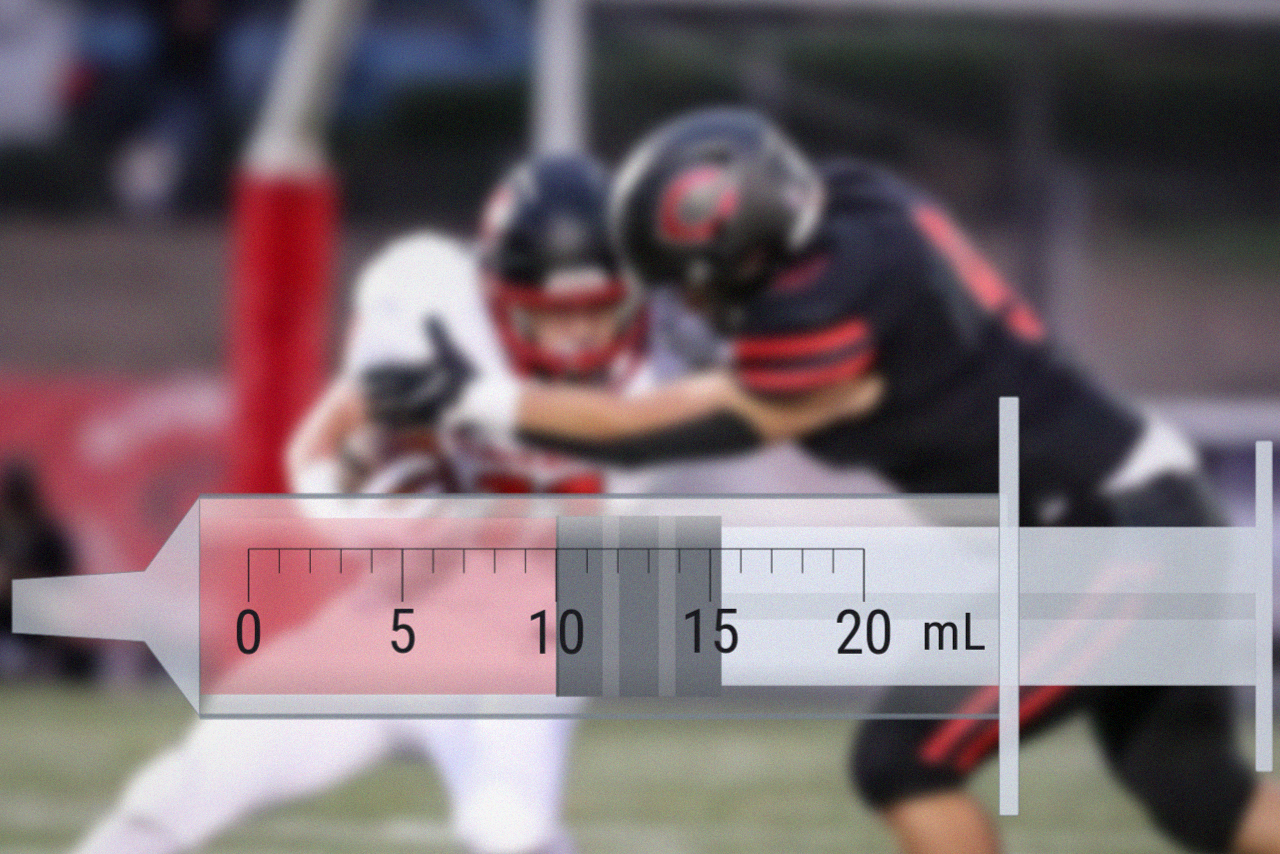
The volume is 10; mL
